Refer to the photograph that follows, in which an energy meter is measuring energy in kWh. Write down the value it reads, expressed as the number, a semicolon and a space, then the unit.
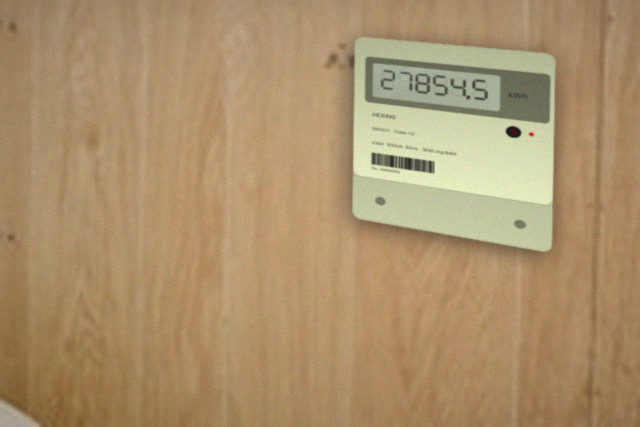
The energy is 27854.5; kWh
